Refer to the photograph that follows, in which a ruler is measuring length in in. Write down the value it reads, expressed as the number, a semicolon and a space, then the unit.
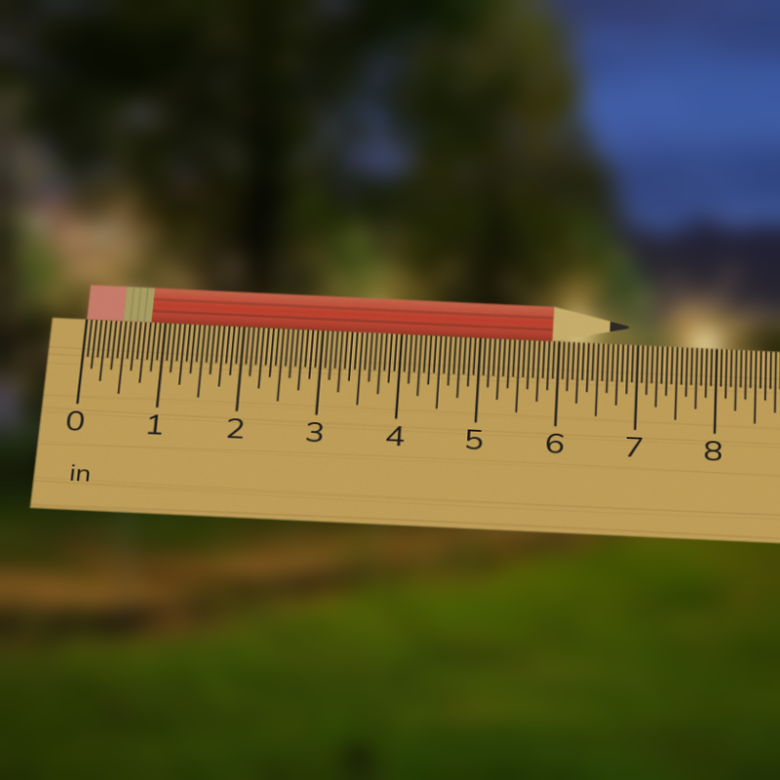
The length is 6.875; in
